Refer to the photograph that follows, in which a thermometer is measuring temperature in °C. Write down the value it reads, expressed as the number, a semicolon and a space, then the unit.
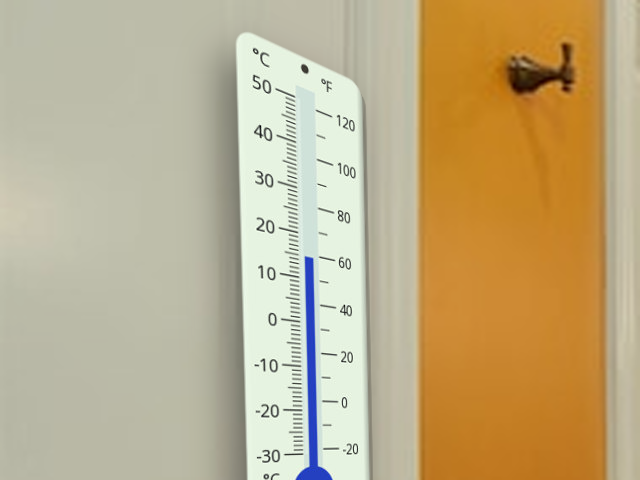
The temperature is 15; °C
